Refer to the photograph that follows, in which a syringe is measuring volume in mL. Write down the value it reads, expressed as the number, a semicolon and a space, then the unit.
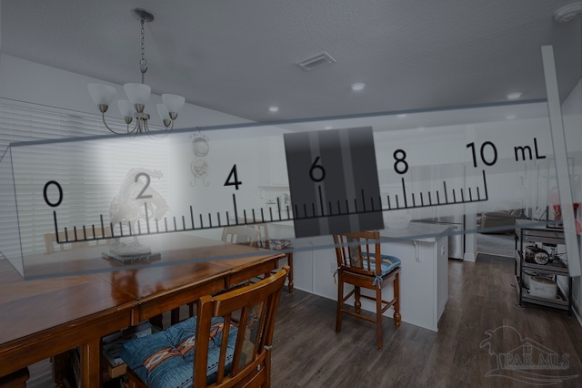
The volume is 5.3; mL
